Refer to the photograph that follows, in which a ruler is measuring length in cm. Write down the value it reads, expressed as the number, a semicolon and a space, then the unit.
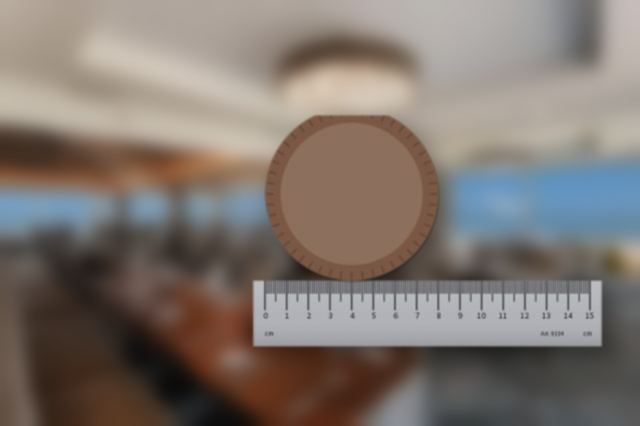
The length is 8; cm
